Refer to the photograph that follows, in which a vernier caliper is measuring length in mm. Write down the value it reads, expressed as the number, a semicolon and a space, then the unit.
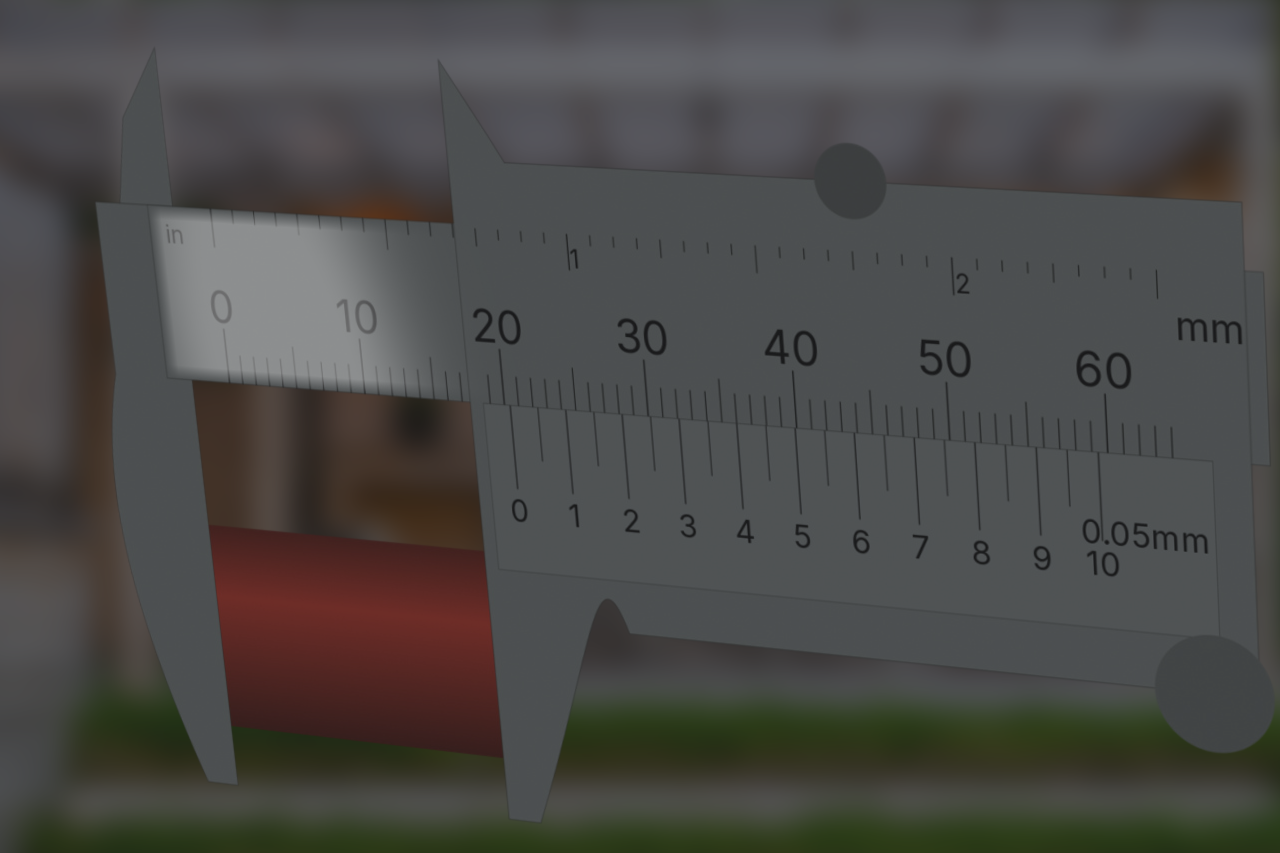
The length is 20.4; mm
